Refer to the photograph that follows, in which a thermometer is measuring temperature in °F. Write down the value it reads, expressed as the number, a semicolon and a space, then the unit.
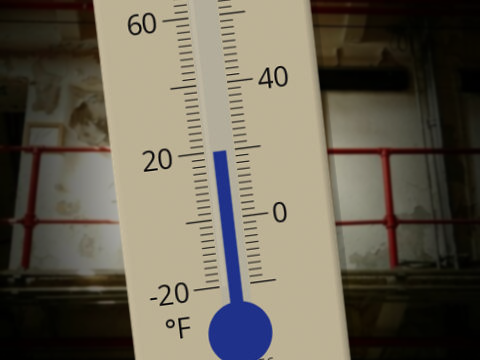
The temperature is 20; °F
